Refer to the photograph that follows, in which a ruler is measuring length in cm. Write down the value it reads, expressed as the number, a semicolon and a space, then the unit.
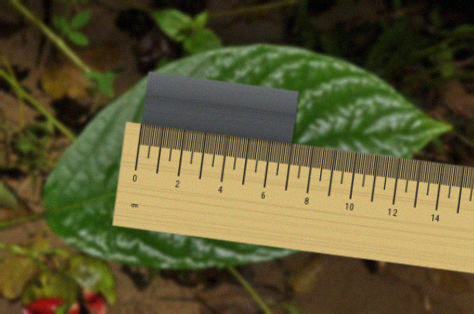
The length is 7; cm
